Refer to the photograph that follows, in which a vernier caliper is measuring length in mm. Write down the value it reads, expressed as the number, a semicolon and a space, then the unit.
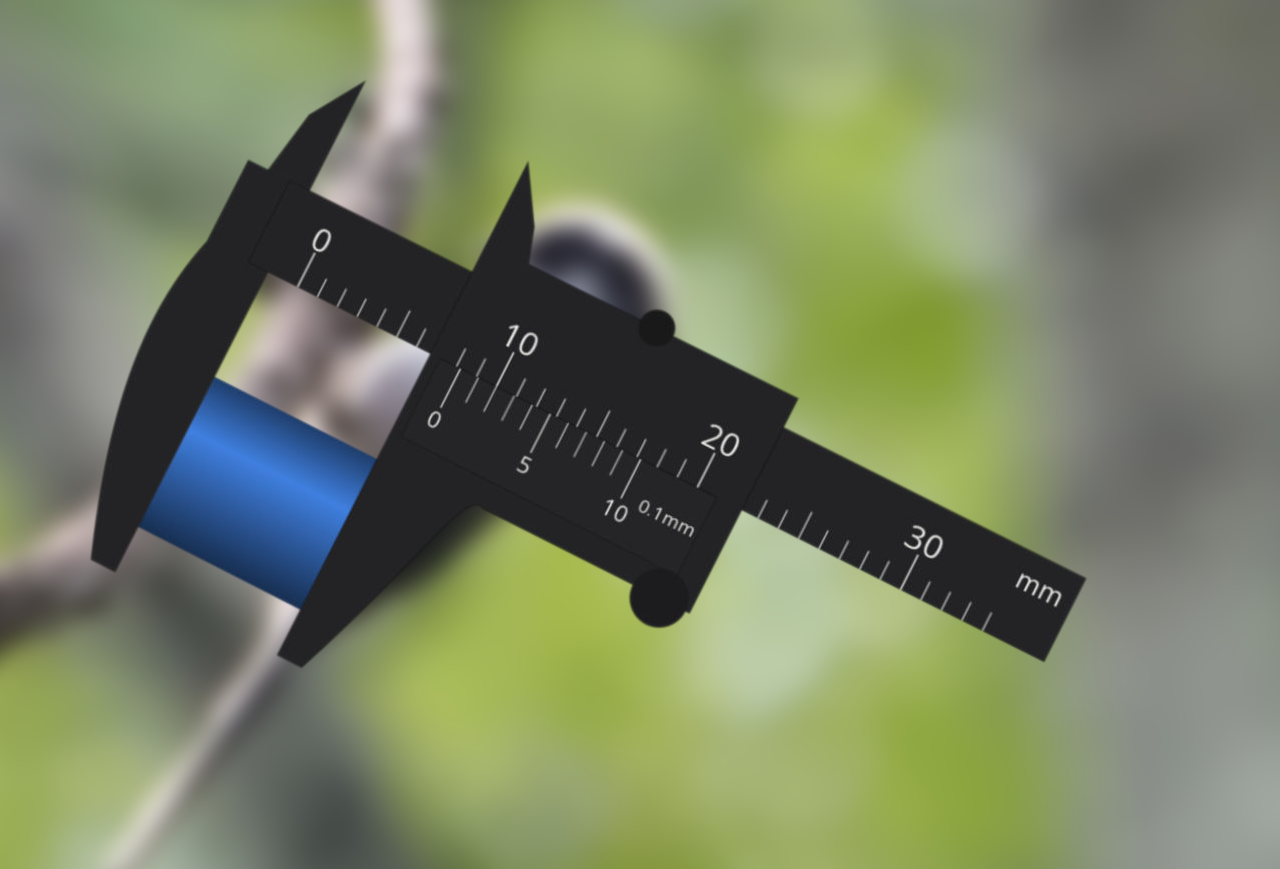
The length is 8.2; mm
